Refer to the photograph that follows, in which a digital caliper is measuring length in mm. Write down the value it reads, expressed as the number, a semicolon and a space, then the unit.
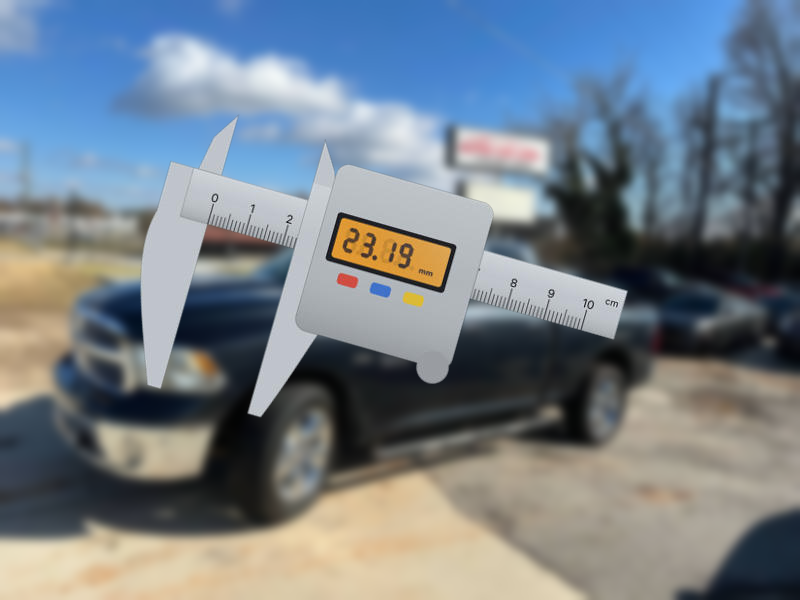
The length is 23.19; mm
